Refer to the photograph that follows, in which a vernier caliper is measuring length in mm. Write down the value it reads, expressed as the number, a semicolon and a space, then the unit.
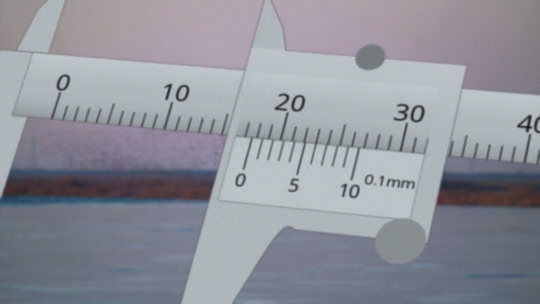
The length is 17.6; mm
